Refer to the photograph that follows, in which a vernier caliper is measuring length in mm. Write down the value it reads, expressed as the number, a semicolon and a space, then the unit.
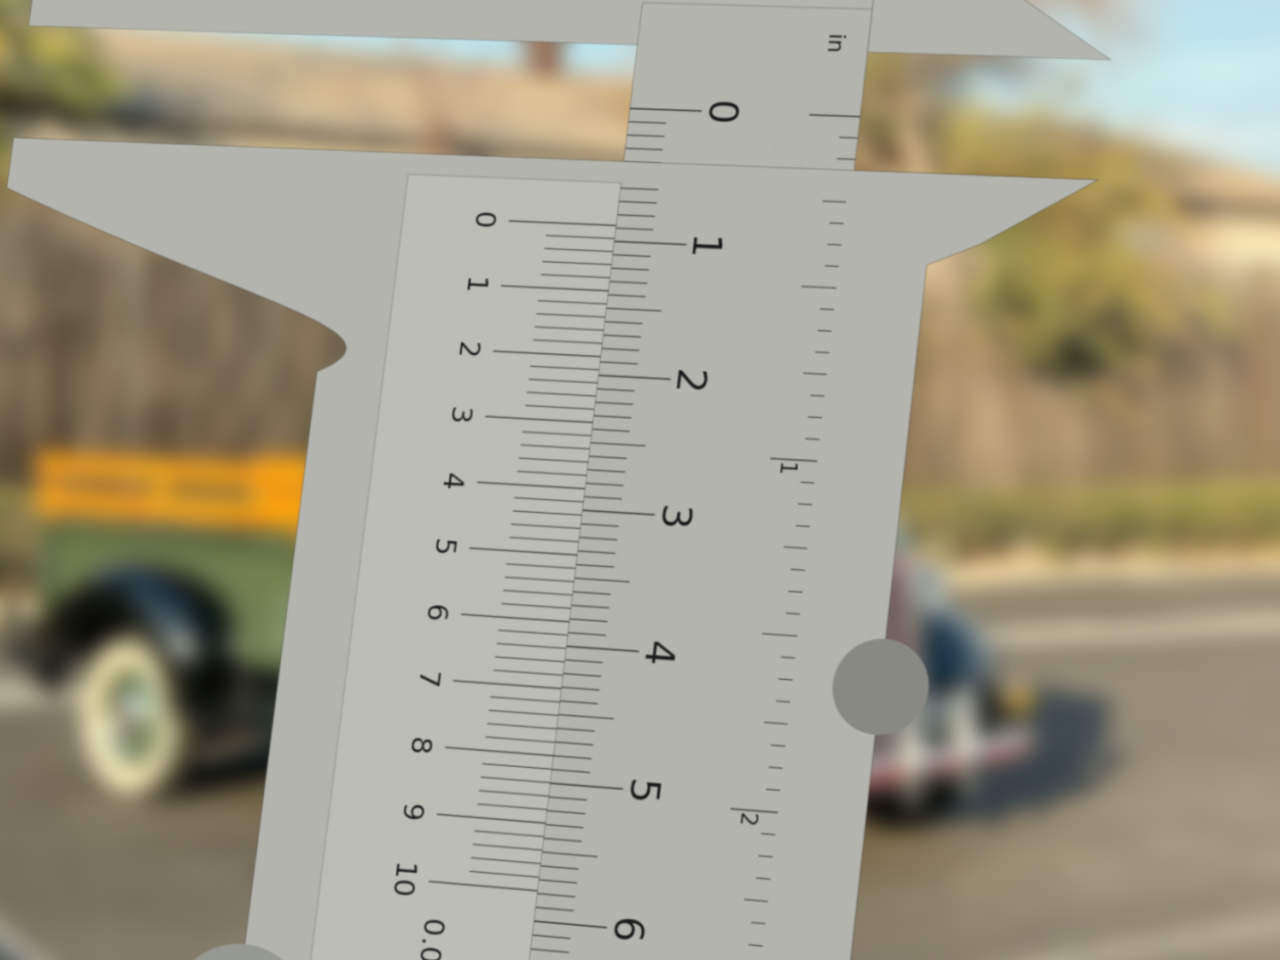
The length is 8.8; mm
